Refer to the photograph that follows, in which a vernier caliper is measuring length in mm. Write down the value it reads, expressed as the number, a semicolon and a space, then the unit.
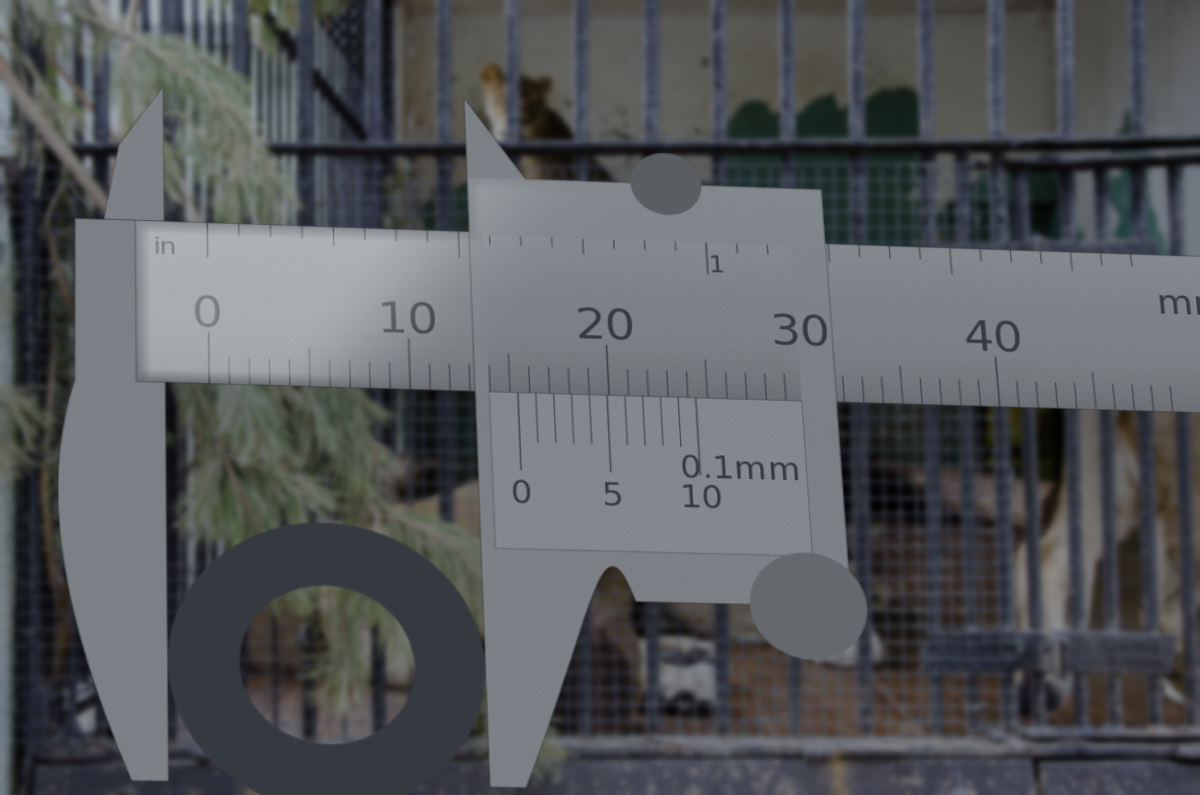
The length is 15.4; mm
